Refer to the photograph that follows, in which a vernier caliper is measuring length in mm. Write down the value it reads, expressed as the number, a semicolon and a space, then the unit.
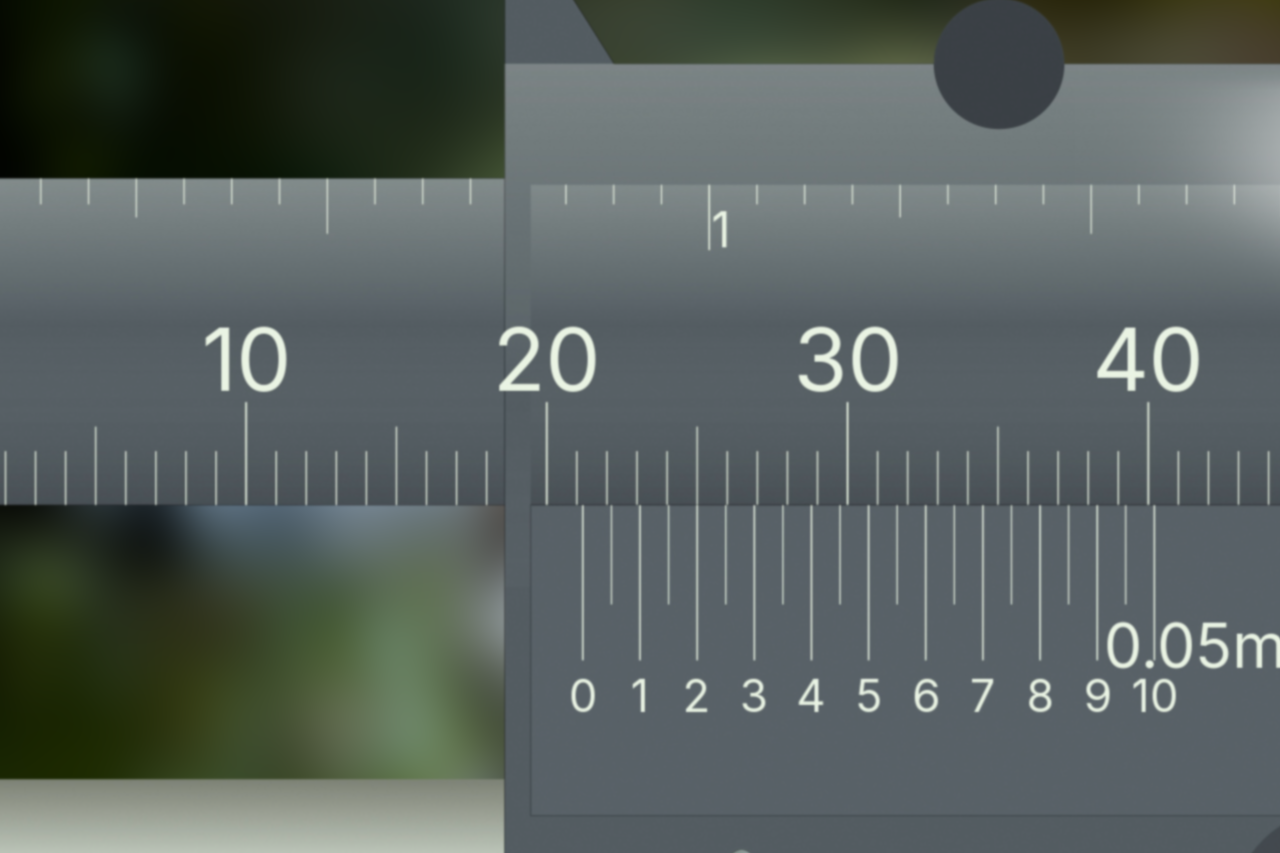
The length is 21.2; mm
